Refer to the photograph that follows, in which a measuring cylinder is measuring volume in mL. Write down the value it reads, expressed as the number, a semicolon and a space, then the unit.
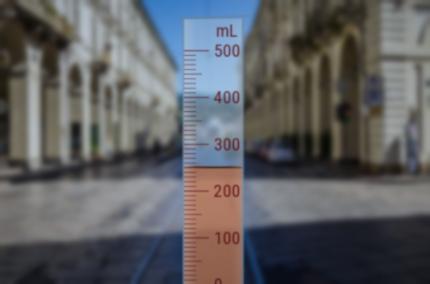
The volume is 250; mL
